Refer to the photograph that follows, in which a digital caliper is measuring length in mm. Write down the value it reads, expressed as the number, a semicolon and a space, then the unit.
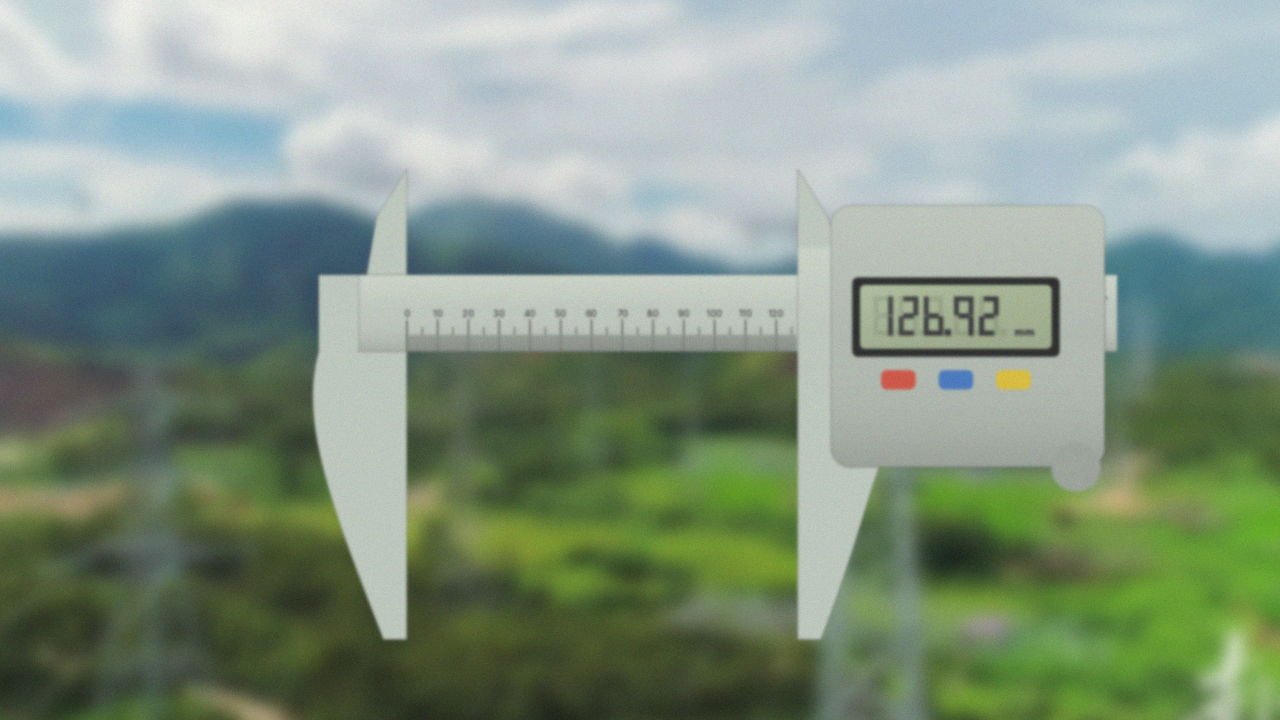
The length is 126.92; mm
